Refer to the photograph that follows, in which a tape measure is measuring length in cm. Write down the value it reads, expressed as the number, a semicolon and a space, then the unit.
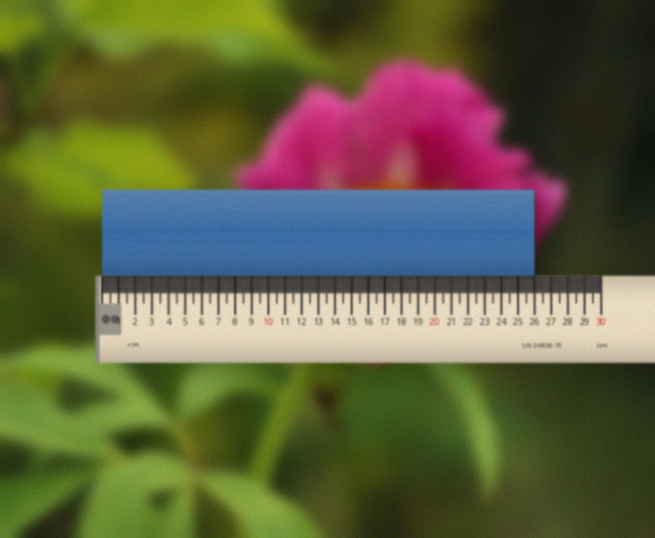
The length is 26; cm
